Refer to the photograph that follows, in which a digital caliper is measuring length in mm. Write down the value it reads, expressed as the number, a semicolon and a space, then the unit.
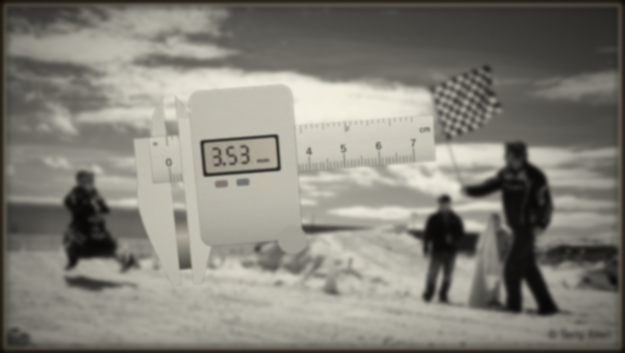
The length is 3.53; mm
